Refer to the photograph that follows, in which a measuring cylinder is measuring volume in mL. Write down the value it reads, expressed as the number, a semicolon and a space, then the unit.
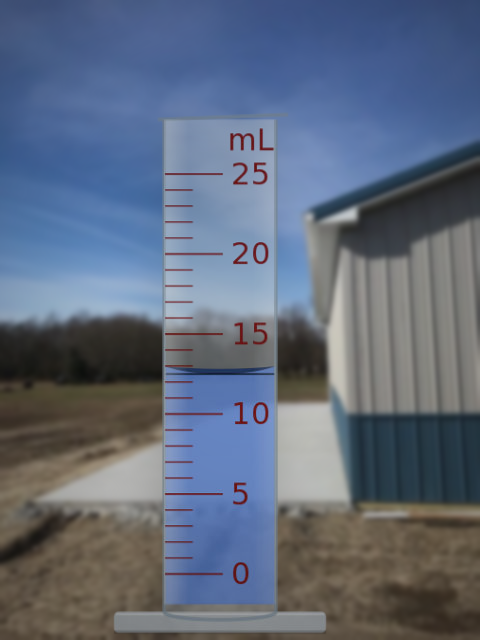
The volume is 12.5; mL
